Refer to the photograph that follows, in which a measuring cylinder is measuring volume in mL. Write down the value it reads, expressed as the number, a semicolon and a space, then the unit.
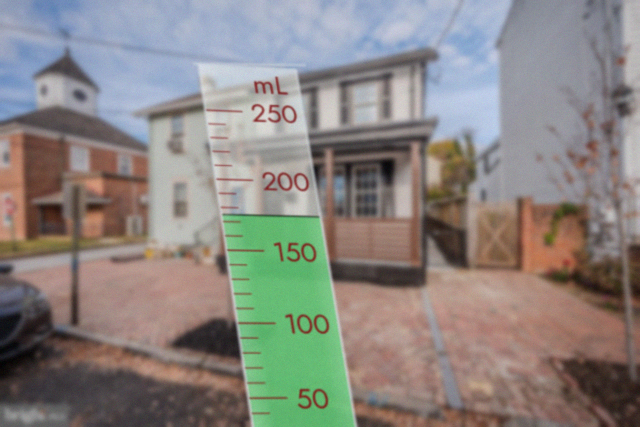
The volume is 175; mL
